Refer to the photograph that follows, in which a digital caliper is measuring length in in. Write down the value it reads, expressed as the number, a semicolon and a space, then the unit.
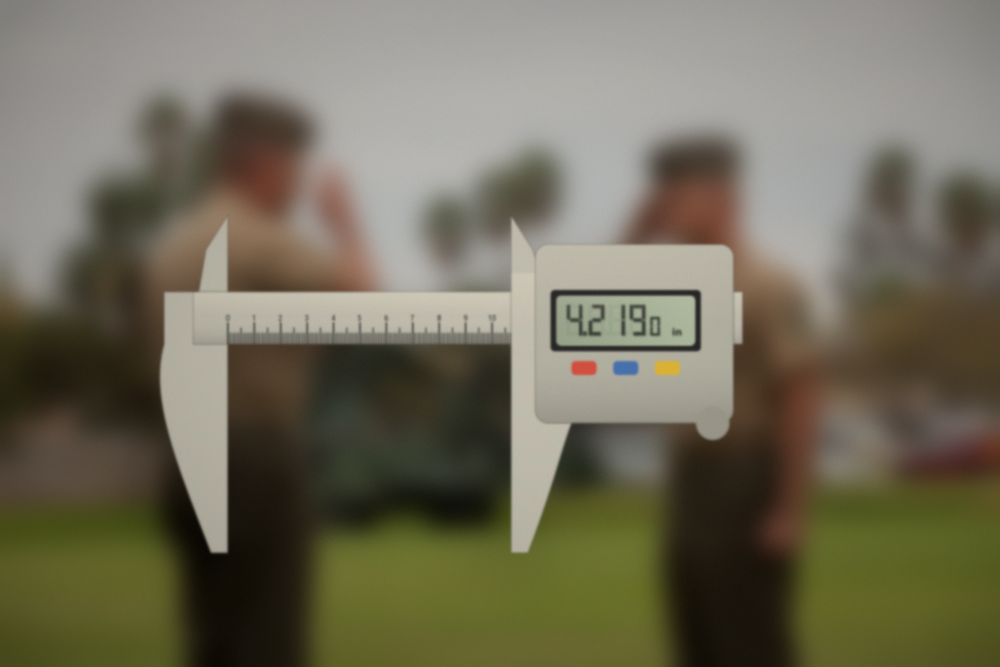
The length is 4.2190; in
